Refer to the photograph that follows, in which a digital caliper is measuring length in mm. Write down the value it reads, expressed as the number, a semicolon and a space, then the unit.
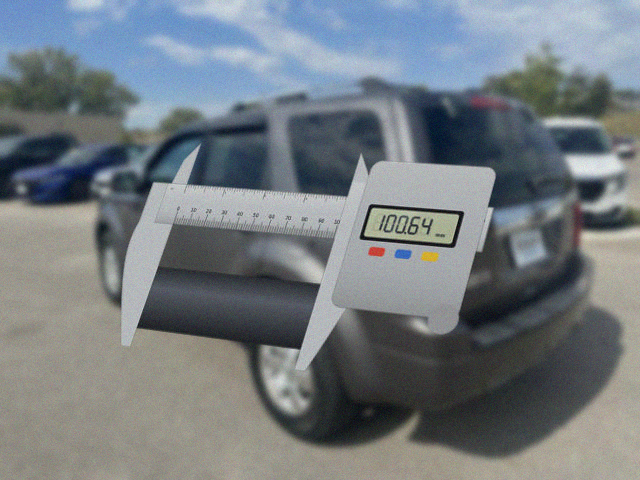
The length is 100.64; mm
